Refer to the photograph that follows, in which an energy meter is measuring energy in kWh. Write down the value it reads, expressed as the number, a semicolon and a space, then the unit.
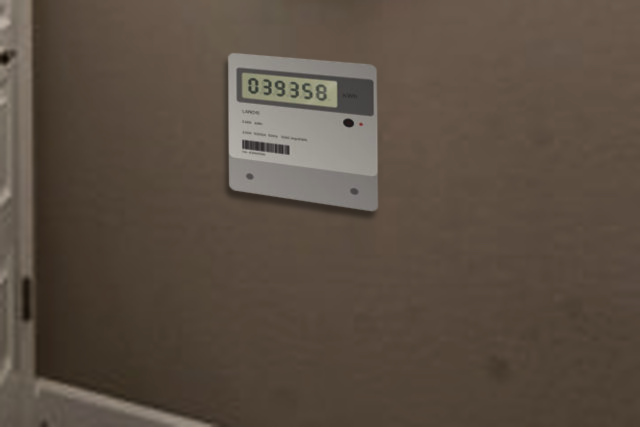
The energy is 39358; kWh
